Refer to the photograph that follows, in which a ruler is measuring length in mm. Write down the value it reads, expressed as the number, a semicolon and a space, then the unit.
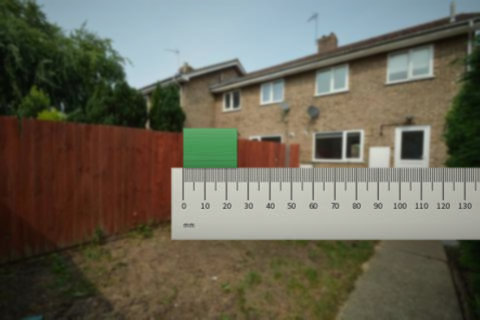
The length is 25; mm
